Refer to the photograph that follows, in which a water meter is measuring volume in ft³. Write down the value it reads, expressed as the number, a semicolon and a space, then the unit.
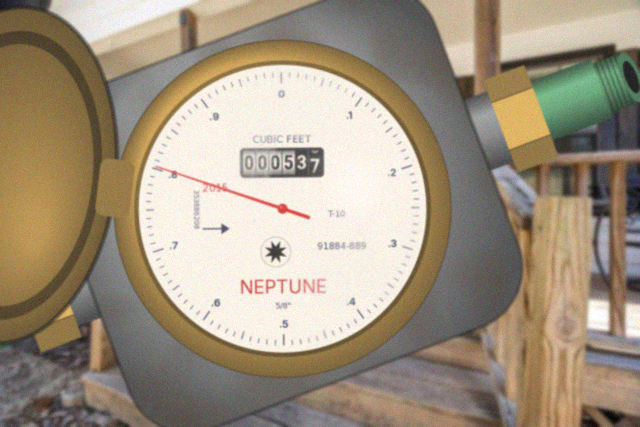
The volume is 536.80; ft³
